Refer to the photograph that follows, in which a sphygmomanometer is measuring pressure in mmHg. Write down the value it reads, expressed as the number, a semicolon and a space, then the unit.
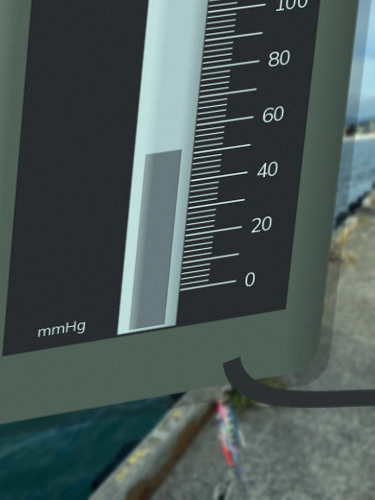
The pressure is 52; mmHg
